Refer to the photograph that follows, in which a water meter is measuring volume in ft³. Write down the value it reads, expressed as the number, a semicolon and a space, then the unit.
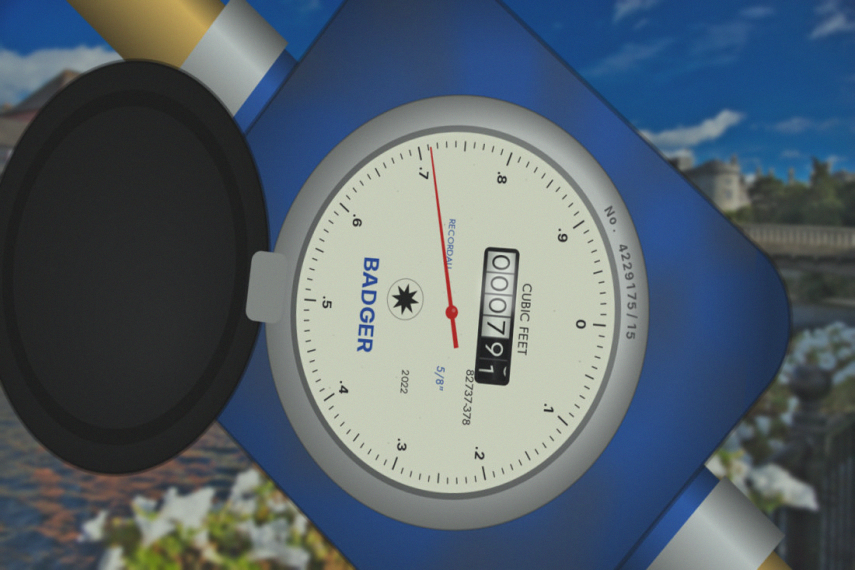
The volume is 790.71; ft³
